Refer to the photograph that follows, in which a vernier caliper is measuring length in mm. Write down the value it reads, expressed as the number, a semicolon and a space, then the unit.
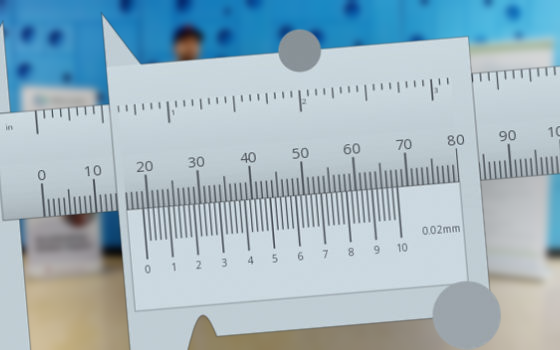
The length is 19.0; mm
